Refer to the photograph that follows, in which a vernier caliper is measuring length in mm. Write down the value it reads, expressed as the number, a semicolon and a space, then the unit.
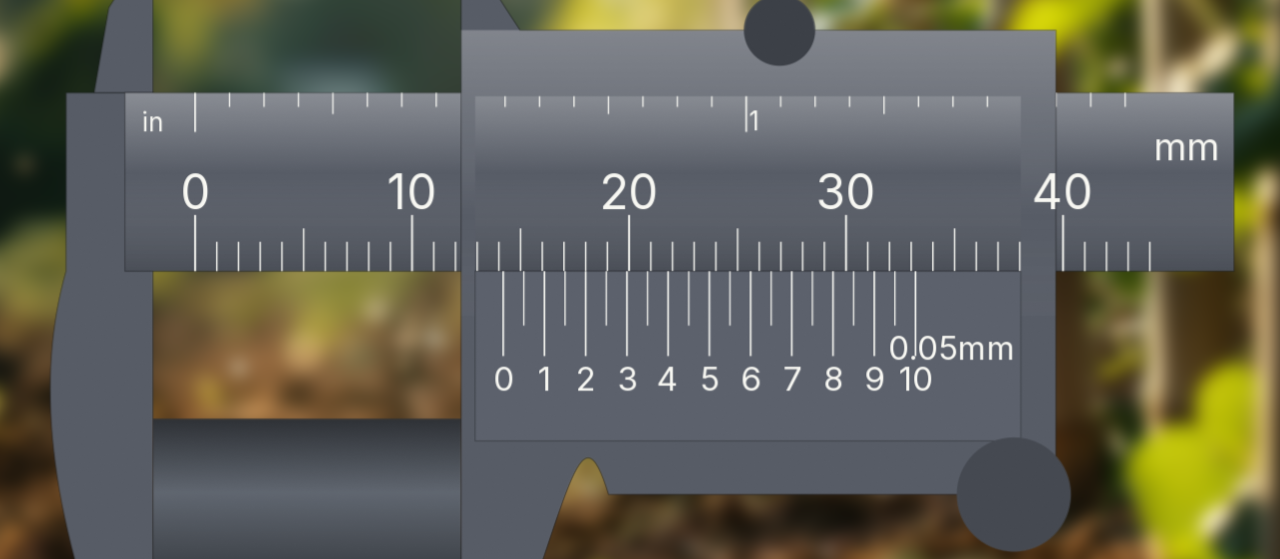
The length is 14.2; mm
